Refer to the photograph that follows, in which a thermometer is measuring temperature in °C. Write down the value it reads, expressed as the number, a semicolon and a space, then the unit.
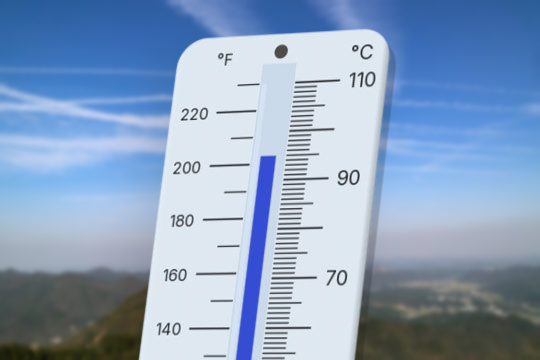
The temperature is 95; °C
